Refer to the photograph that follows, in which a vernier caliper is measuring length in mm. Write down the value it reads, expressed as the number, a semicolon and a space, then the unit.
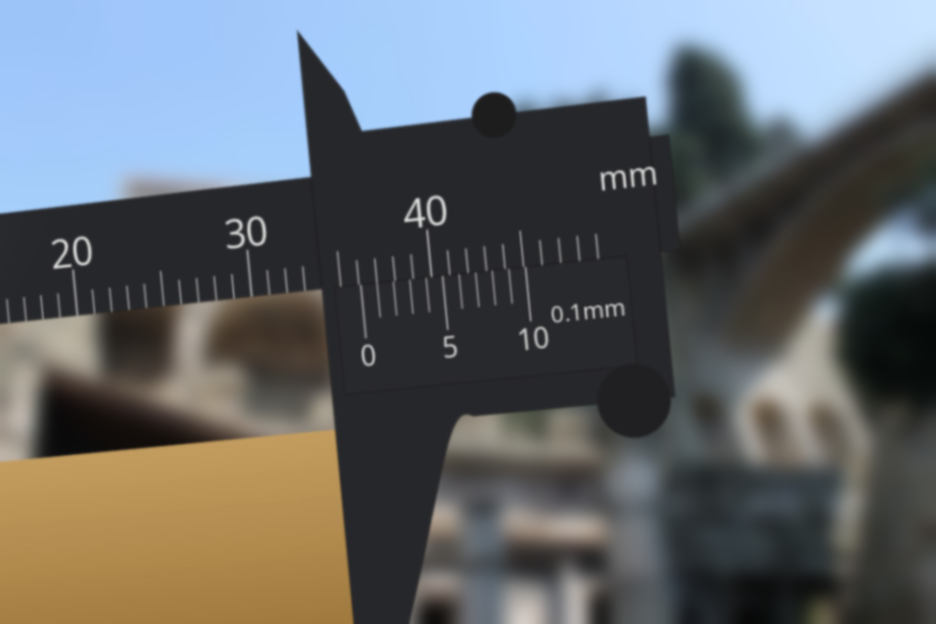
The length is 36.1; mm
